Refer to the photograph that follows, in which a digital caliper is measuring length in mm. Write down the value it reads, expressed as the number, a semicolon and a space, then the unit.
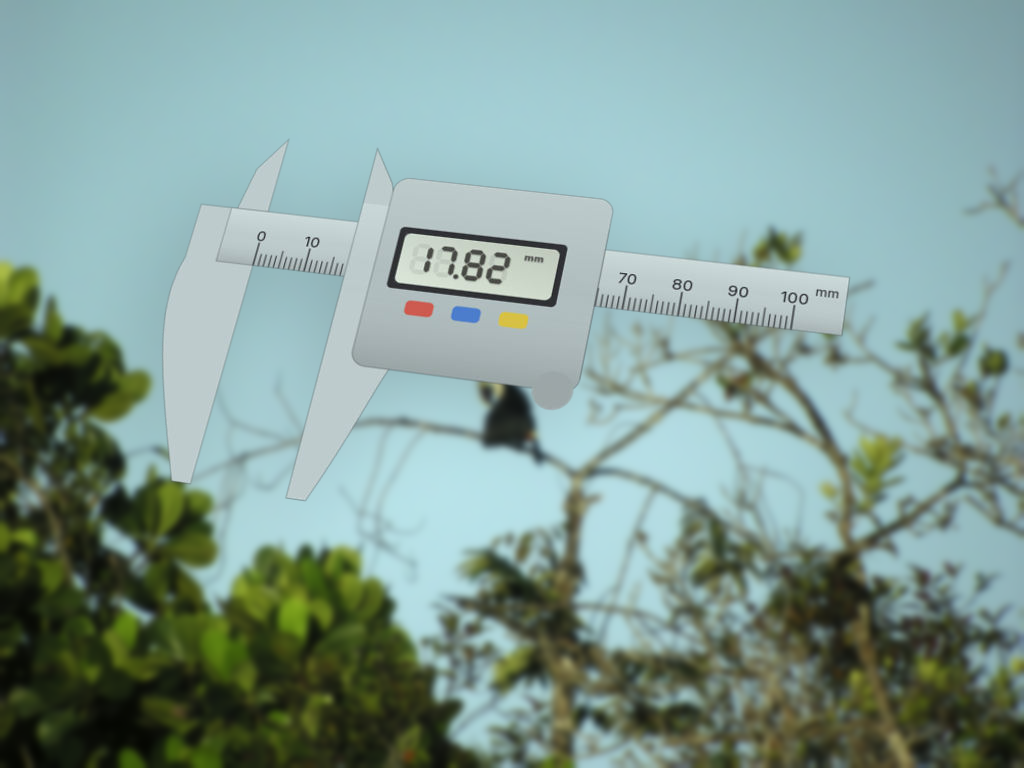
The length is 17.82; mm
